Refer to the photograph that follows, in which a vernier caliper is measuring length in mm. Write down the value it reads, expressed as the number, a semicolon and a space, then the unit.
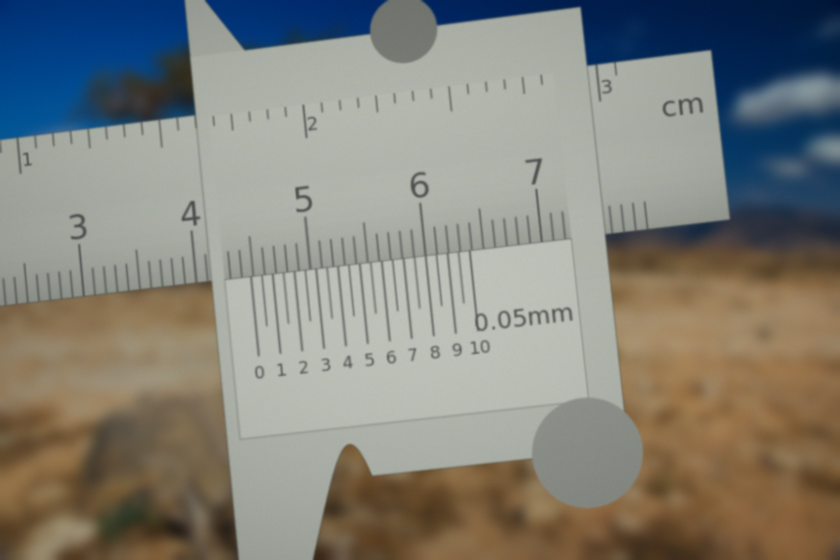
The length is 44.8; mm
